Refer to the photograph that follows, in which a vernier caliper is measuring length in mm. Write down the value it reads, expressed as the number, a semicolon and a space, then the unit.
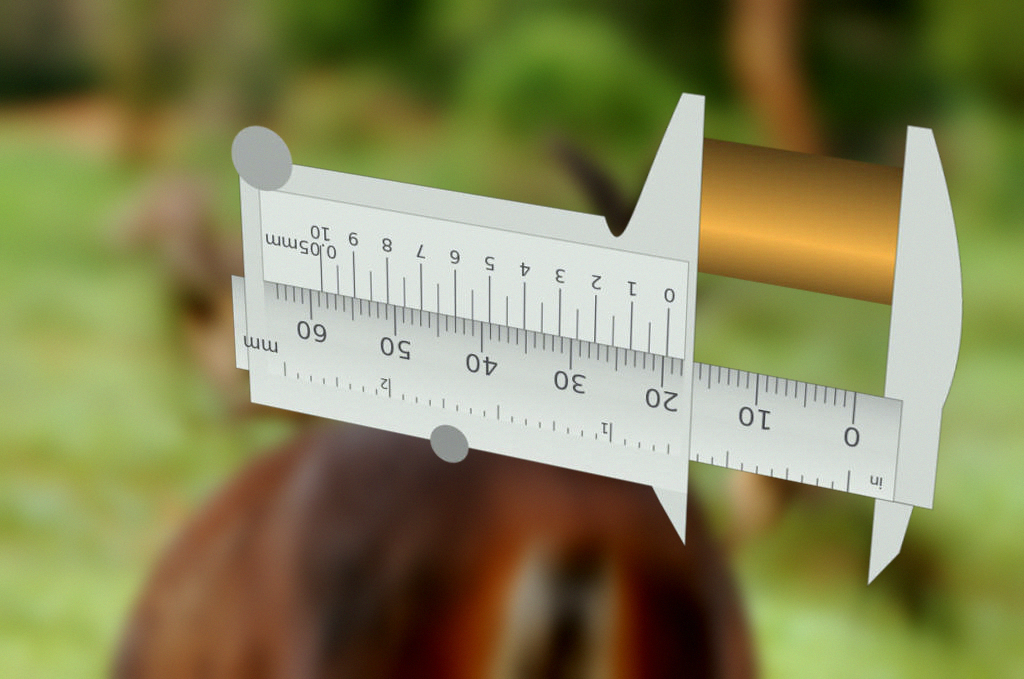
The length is 19.6; mm
